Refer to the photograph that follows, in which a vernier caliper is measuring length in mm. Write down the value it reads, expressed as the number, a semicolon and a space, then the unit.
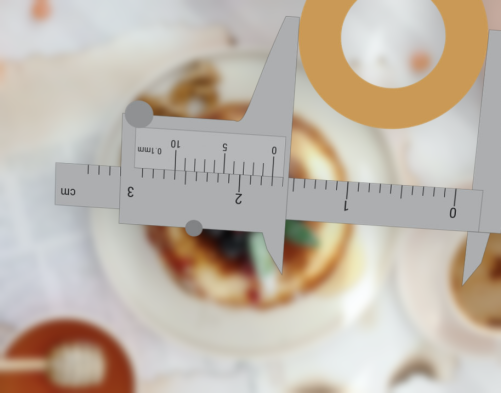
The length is 17.0; mm
